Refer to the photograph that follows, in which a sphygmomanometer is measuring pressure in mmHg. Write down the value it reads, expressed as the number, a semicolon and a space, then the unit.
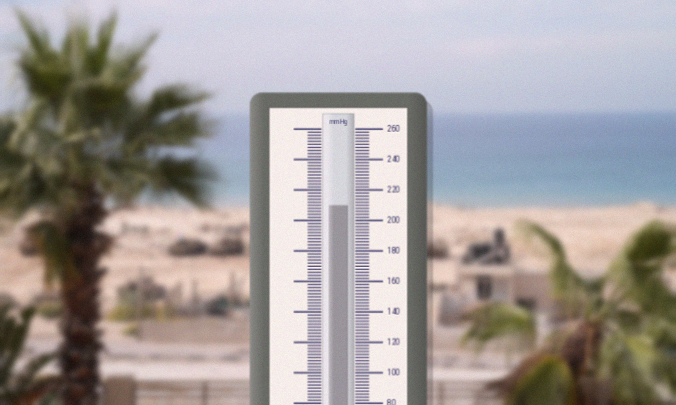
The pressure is 210; mmHg
